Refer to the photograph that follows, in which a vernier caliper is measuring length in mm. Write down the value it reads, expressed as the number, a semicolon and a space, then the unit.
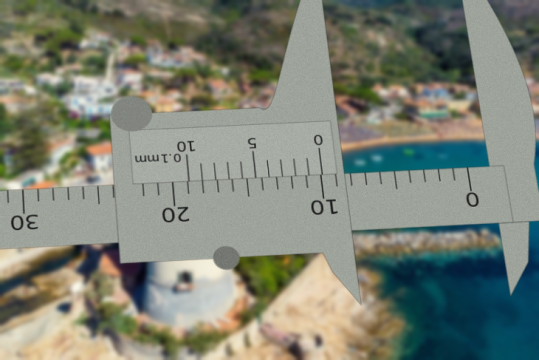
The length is 9.9; mm
